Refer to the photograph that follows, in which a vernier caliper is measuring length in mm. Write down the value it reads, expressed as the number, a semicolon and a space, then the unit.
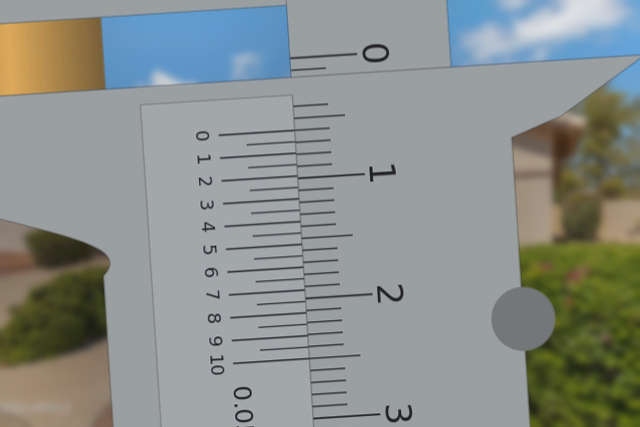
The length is 6.0; mm
